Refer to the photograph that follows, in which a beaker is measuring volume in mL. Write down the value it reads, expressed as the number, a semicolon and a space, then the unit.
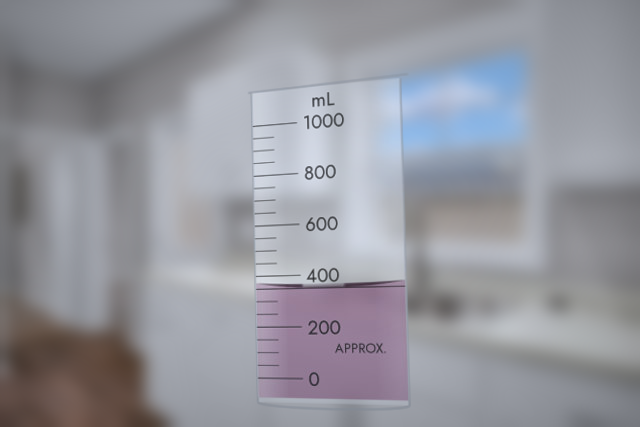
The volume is 350; mL
